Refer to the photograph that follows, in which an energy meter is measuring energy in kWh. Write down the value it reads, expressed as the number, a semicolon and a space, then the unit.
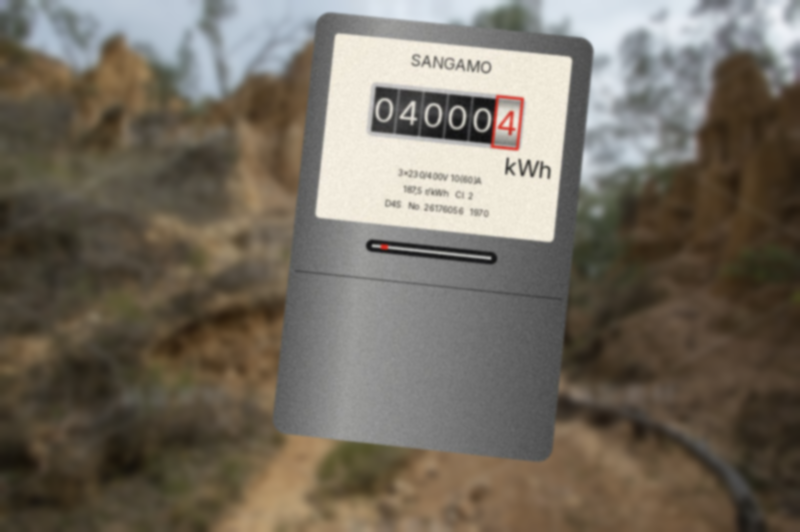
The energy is 4000.4; kWh
